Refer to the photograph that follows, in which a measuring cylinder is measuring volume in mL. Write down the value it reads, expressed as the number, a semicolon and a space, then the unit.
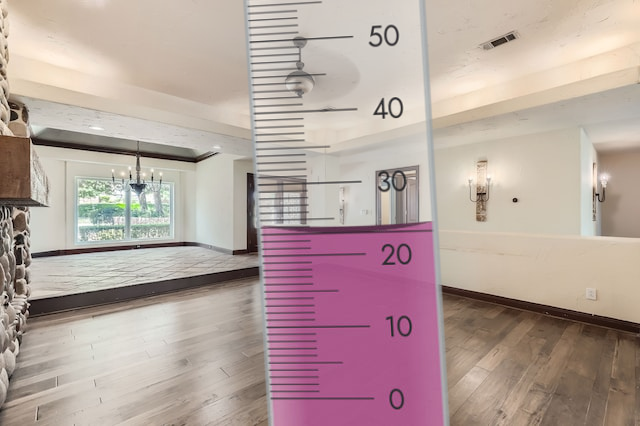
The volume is 23; mL
